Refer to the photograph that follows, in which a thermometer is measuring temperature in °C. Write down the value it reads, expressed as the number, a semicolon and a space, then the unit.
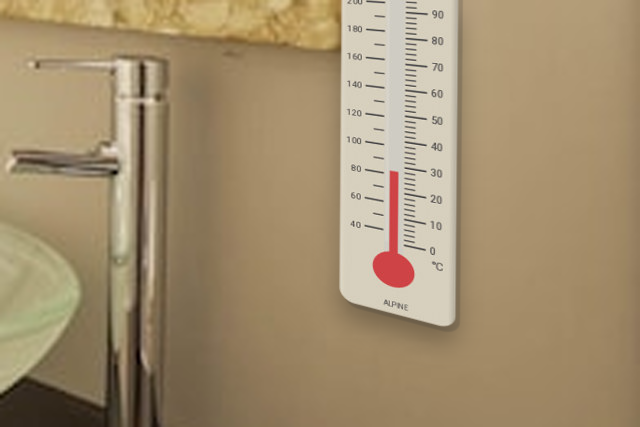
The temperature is 28; °C
